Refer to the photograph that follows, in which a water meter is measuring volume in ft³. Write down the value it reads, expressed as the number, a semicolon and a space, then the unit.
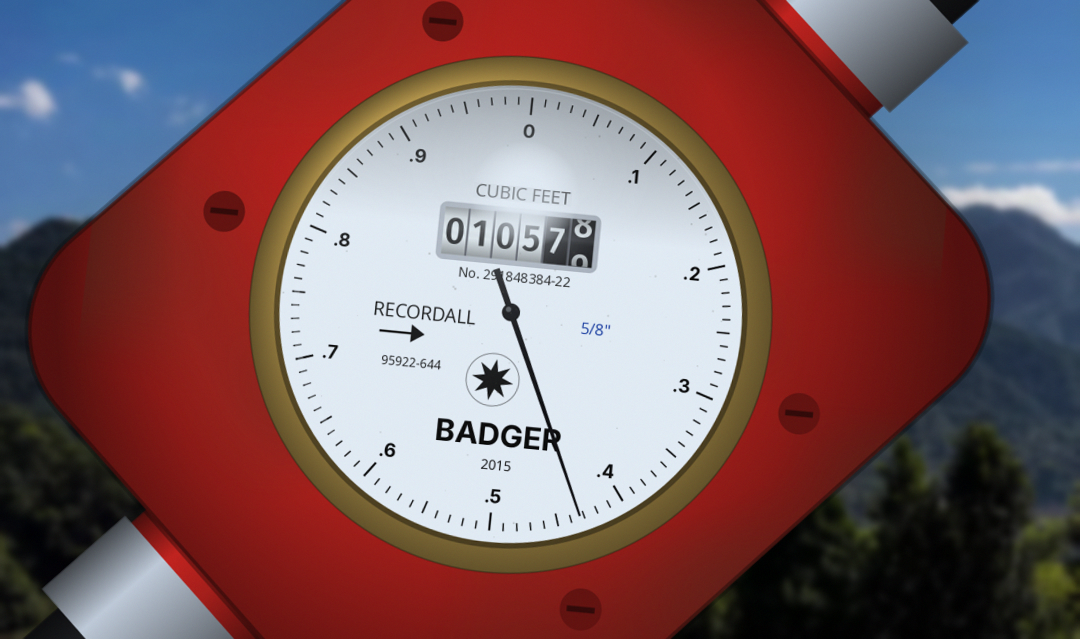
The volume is 10578.43; ft³
